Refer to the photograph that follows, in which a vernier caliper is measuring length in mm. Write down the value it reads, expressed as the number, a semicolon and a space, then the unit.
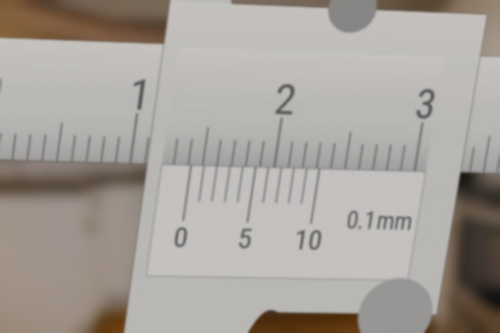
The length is 14.2; mm
